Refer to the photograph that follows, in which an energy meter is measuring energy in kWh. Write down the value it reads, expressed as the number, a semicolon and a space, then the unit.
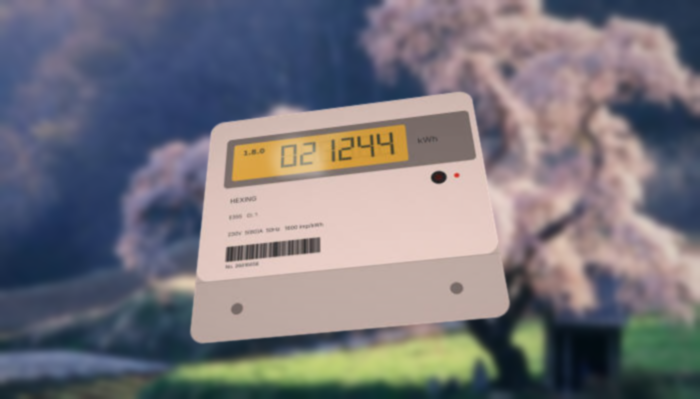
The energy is 21244; kWh
